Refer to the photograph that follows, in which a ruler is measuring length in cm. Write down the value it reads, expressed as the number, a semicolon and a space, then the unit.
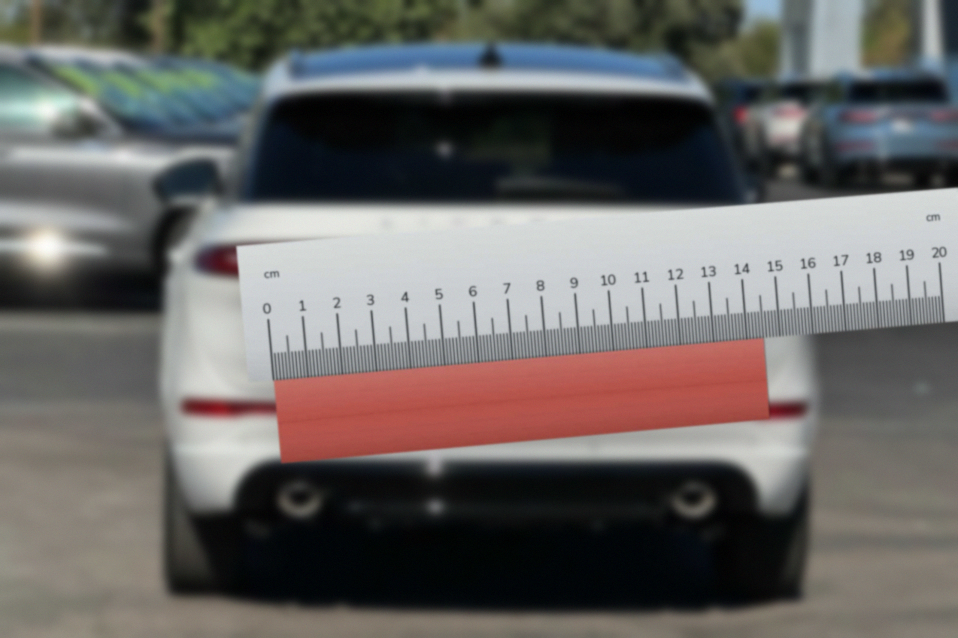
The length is 14.5; cm
